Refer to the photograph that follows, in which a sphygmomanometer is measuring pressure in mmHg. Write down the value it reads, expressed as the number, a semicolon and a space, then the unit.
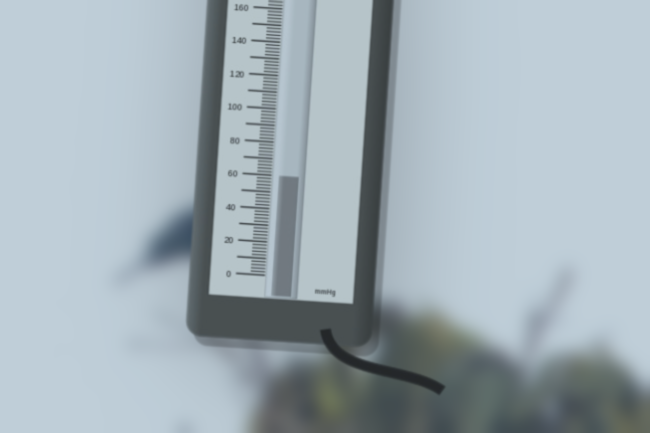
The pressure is 60; mmHg
